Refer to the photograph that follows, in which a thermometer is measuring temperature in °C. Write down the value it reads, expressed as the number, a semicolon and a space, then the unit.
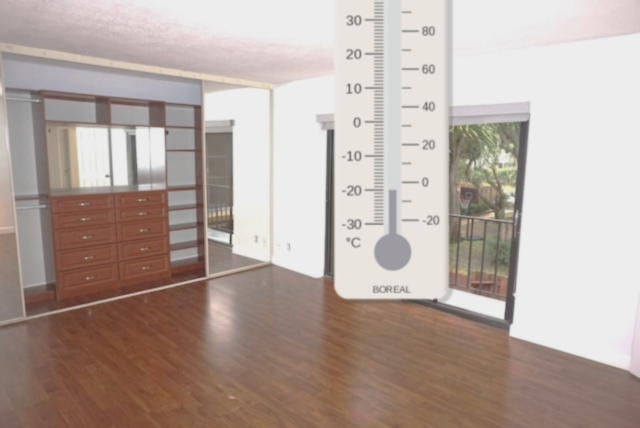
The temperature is -20; °C
